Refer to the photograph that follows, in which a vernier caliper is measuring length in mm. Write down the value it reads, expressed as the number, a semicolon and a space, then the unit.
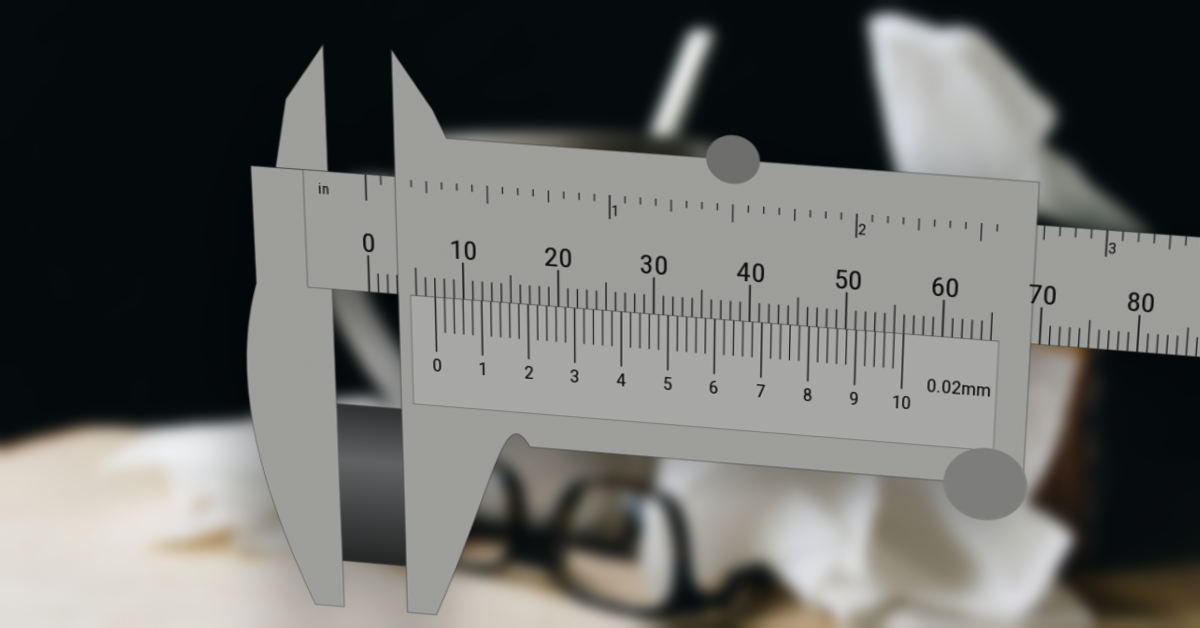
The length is 7.0; mm
